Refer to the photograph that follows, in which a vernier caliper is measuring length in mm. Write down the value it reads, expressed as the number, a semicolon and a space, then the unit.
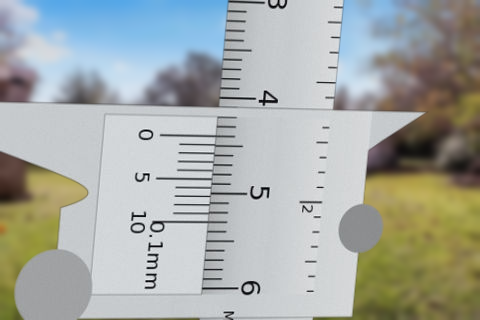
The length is 44.0; mm
